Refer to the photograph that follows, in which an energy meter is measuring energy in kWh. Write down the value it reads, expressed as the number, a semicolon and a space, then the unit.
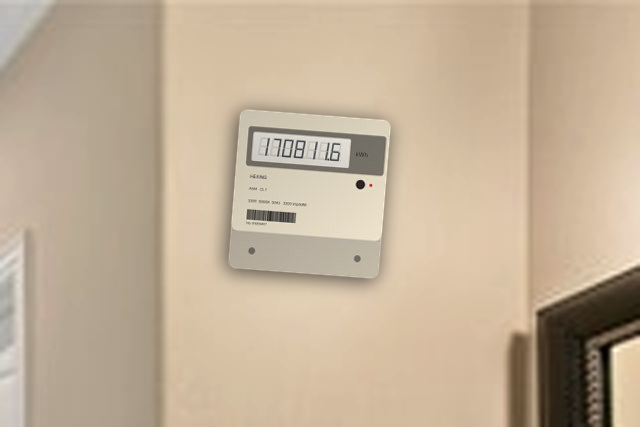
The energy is 170811.6; kWh
